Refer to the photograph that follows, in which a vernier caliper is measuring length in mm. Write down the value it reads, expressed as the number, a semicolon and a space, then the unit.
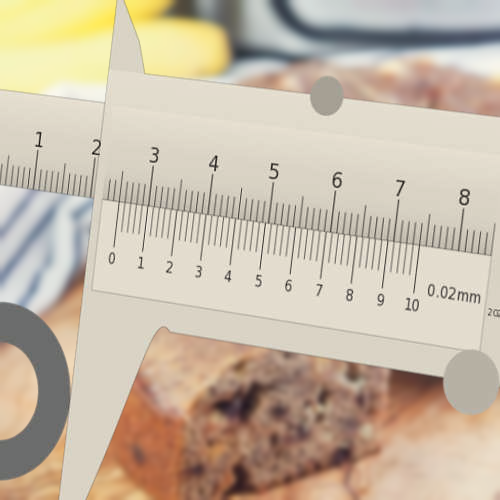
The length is 25.0; mm
